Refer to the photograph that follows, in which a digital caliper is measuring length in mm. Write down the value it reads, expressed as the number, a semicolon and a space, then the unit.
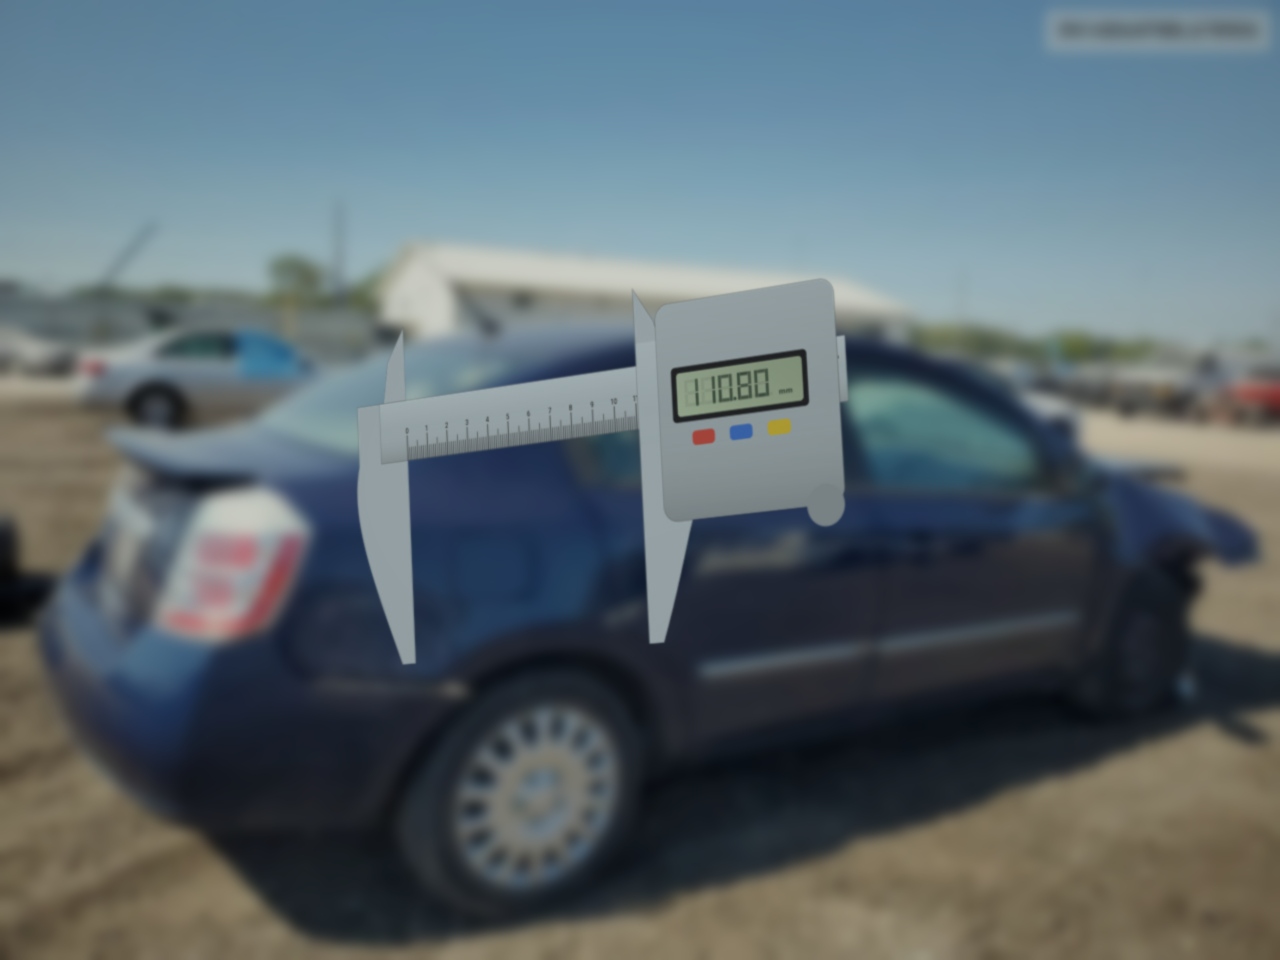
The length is 110.80; mm
